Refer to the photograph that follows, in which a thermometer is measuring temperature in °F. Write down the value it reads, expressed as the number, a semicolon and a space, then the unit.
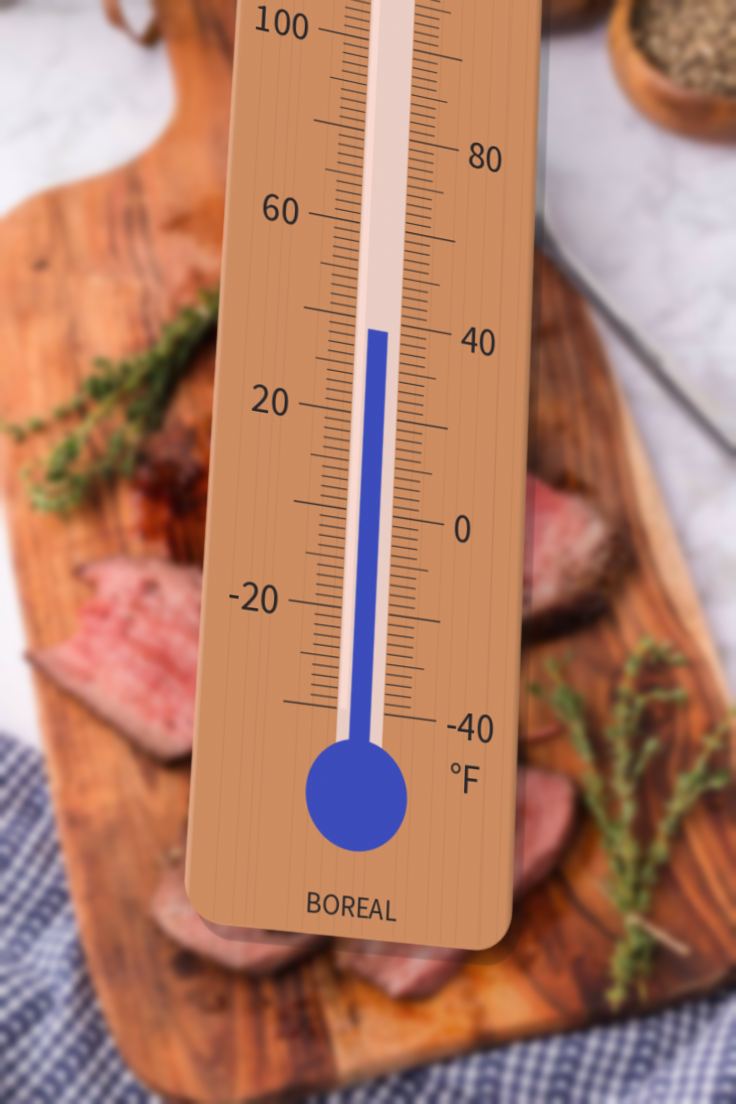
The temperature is 38; °F
